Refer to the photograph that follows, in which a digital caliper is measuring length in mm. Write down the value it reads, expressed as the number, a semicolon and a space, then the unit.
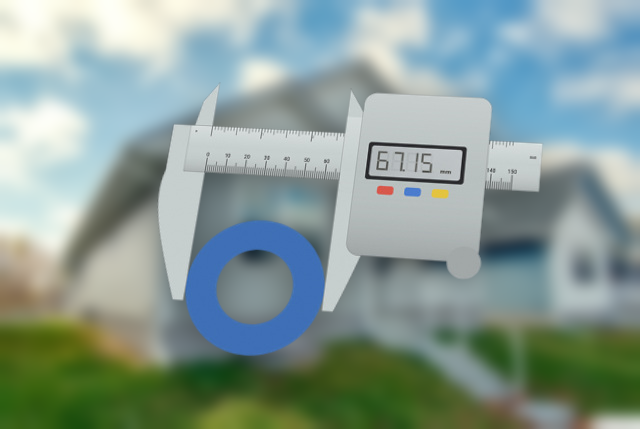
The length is 67.15; mm
